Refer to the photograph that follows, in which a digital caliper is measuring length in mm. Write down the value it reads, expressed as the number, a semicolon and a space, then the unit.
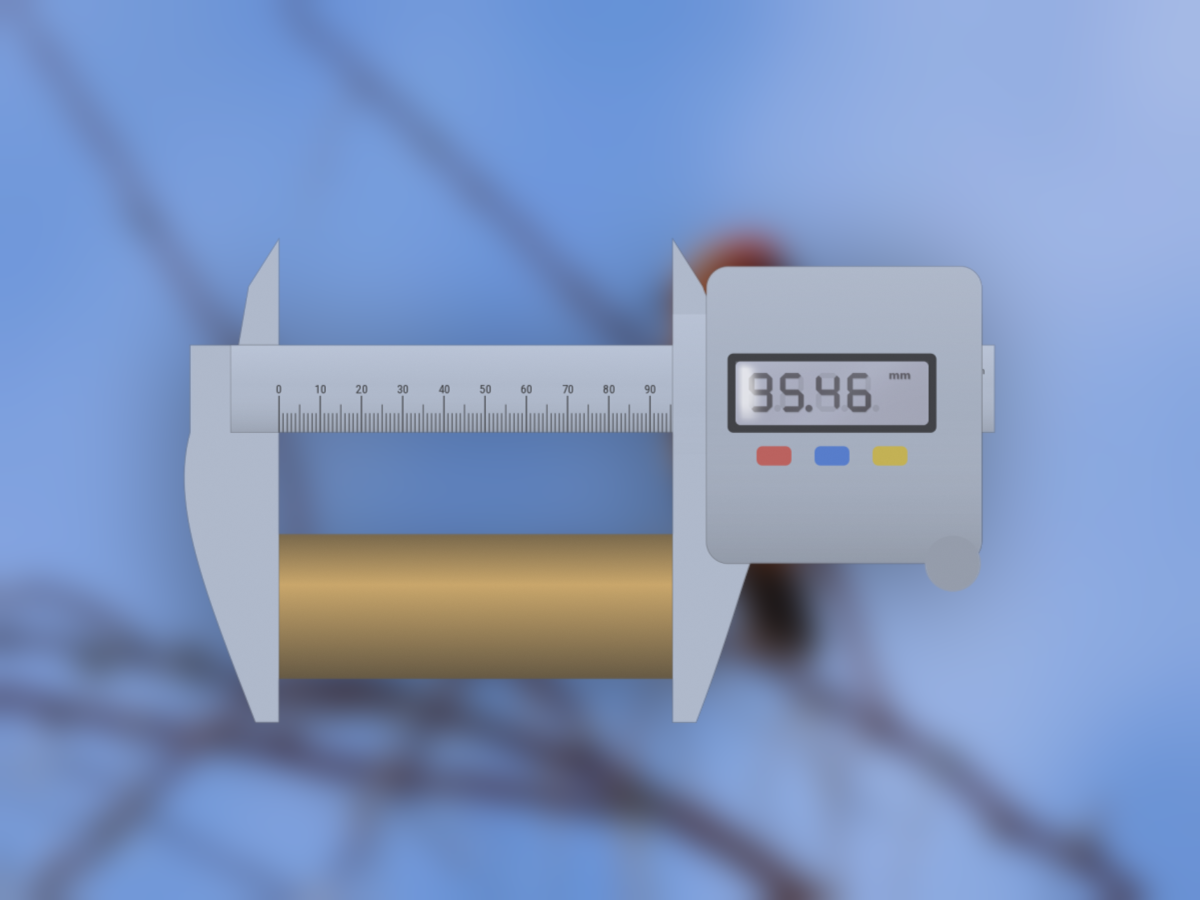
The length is 95.46; mm
